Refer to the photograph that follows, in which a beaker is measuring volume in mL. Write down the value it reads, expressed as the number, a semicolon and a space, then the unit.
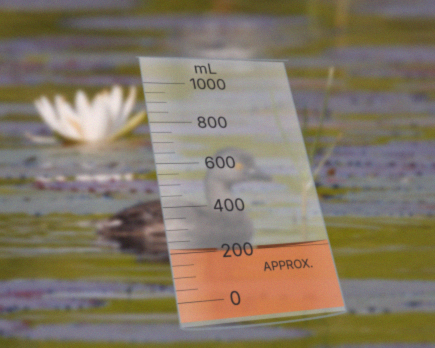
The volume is 200; mL
